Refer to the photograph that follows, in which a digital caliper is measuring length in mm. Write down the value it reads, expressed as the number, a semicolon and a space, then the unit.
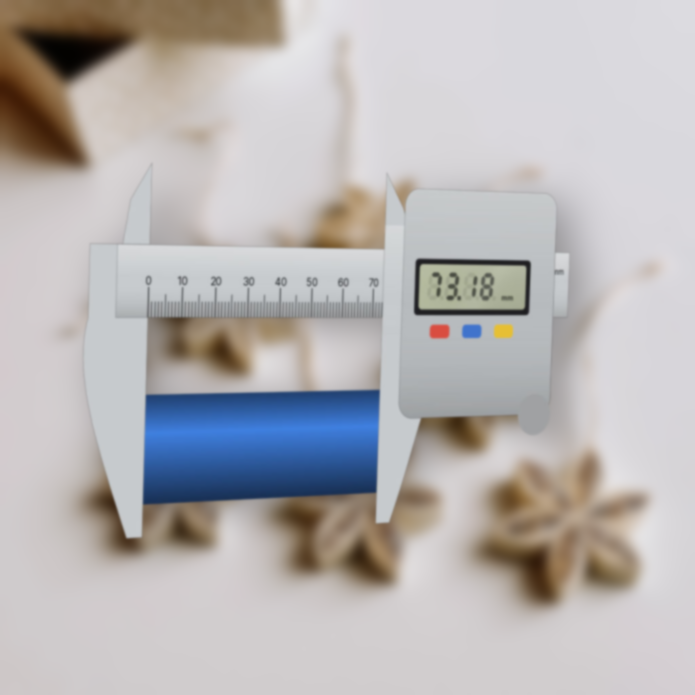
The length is 73.18; mm
